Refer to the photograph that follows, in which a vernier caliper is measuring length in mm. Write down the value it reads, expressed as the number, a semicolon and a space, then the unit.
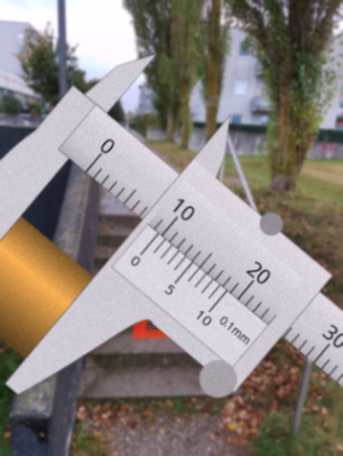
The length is 9.6; mm
